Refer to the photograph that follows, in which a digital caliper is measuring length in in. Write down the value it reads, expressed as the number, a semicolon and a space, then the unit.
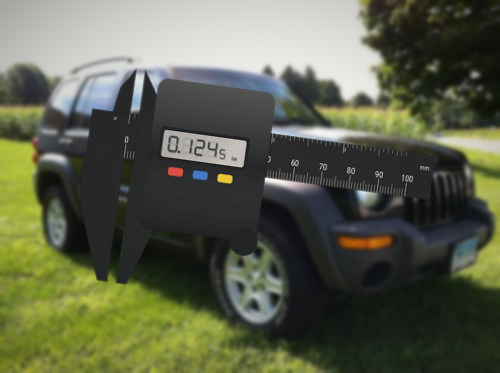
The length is 0.1245; in
